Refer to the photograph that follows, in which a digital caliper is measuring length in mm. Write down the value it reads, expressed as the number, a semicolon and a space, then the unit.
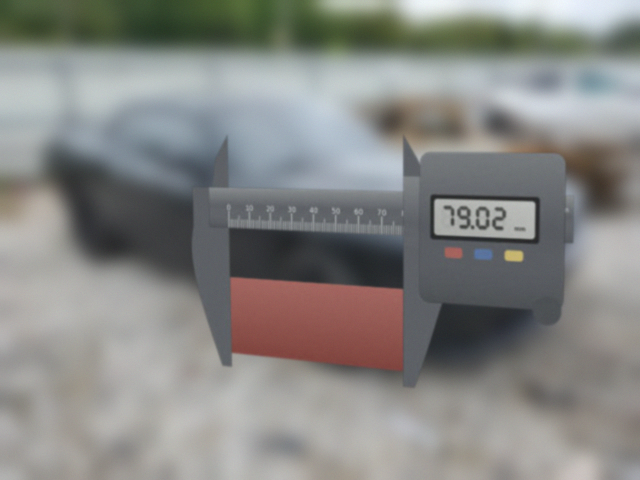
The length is 79.02; mm
